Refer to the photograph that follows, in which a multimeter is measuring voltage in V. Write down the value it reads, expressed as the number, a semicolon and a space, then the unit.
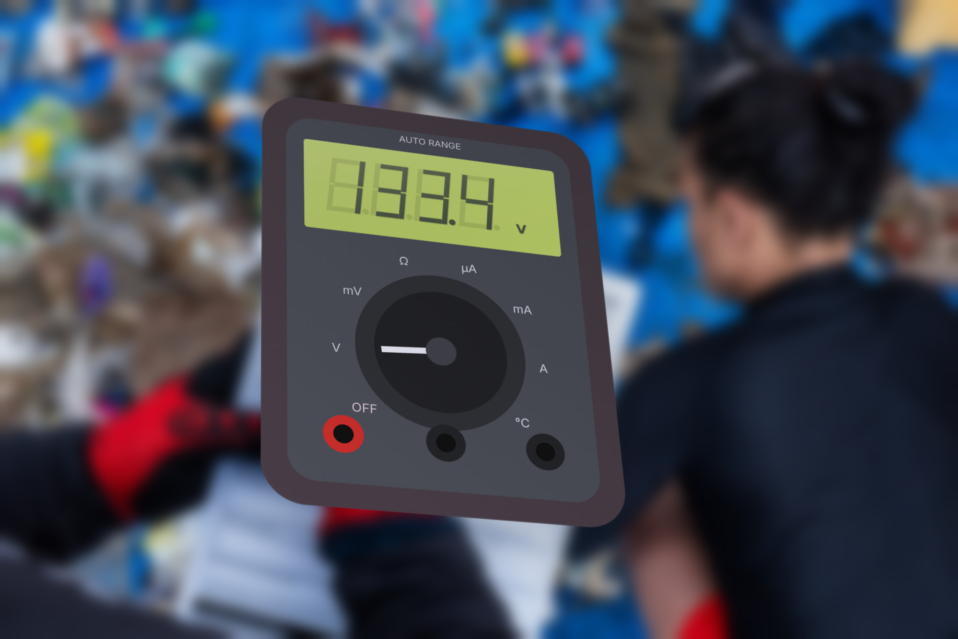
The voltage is 133.4; V
